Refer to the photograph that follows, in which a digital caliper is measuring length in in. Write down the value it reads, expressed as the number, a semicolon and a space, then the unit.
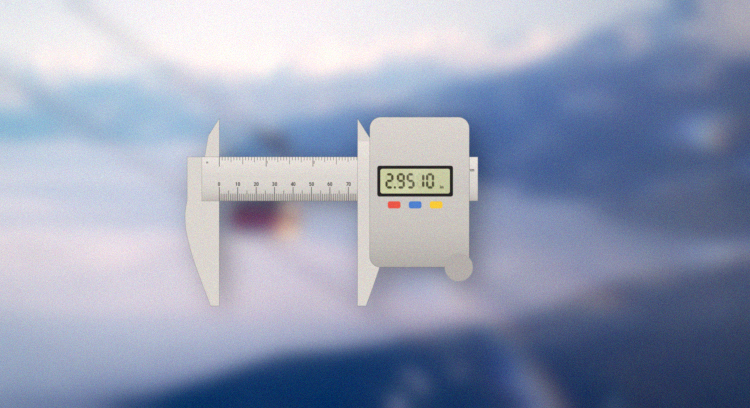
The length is 2.9510; in
